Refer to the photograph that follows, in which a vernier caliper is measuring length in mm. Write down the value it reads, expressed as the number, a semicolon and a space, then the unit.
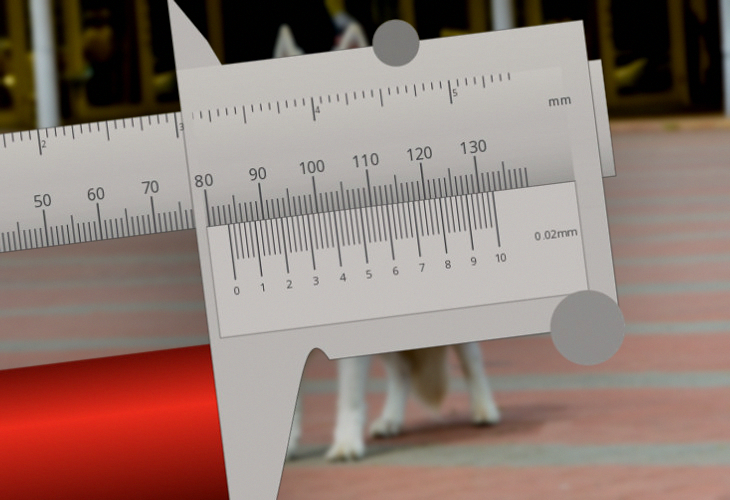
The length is 83.5; mm
